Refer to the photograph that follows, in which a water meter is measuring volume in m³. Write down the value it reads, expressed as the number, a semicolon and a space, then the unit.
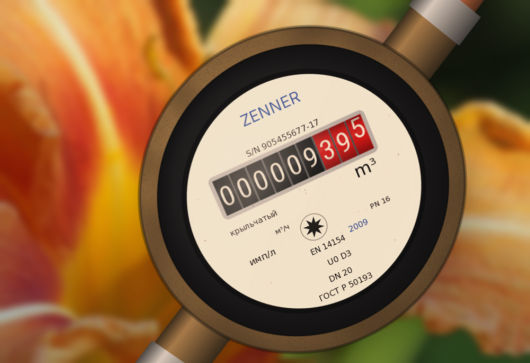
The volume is 9.395; m³
